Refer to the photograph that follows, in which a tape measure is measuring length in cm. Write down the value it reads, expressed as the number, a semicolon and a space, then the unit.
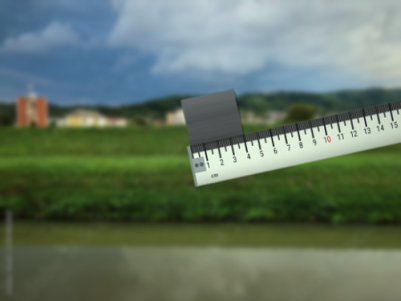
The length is 4; cm
